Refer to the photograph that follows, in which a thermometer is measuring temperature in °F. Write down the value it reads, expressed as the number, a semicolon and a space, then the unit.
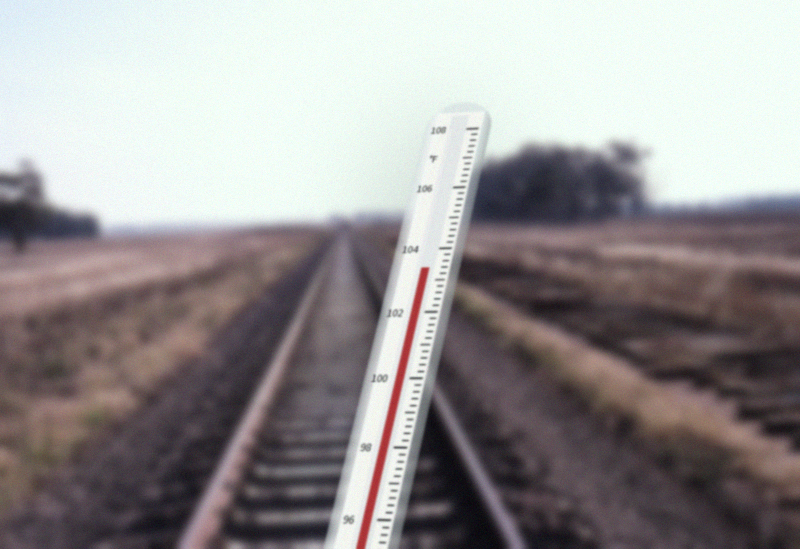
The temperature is 103.4; °F
